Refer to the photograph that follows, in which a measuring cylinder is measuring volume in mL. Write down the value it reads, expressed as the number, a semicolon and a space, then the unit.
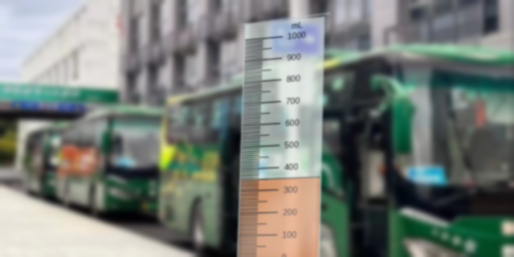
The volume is 350; mL
